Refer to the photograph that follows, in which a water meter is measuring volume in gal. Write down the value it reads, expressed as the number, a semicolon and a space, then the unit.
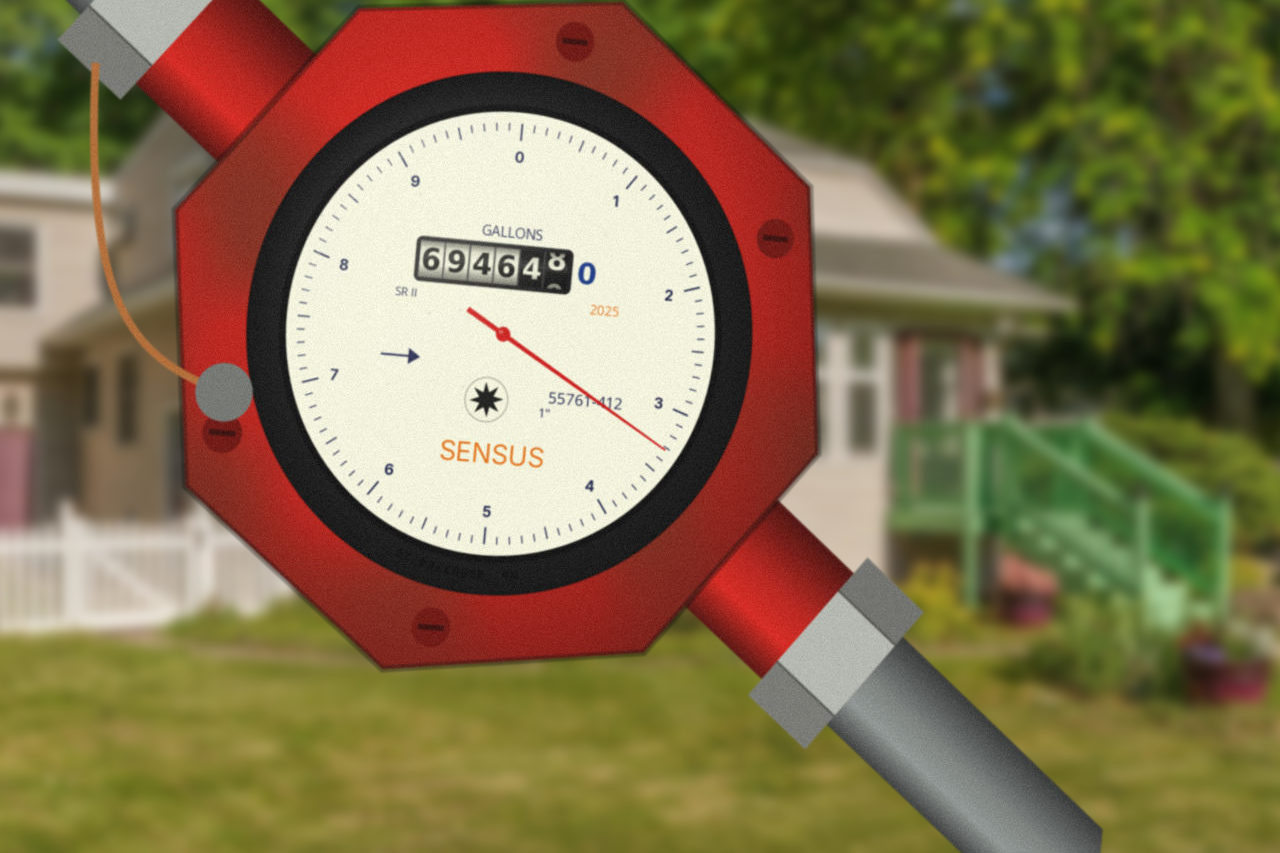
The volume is 6946483.3; gal
